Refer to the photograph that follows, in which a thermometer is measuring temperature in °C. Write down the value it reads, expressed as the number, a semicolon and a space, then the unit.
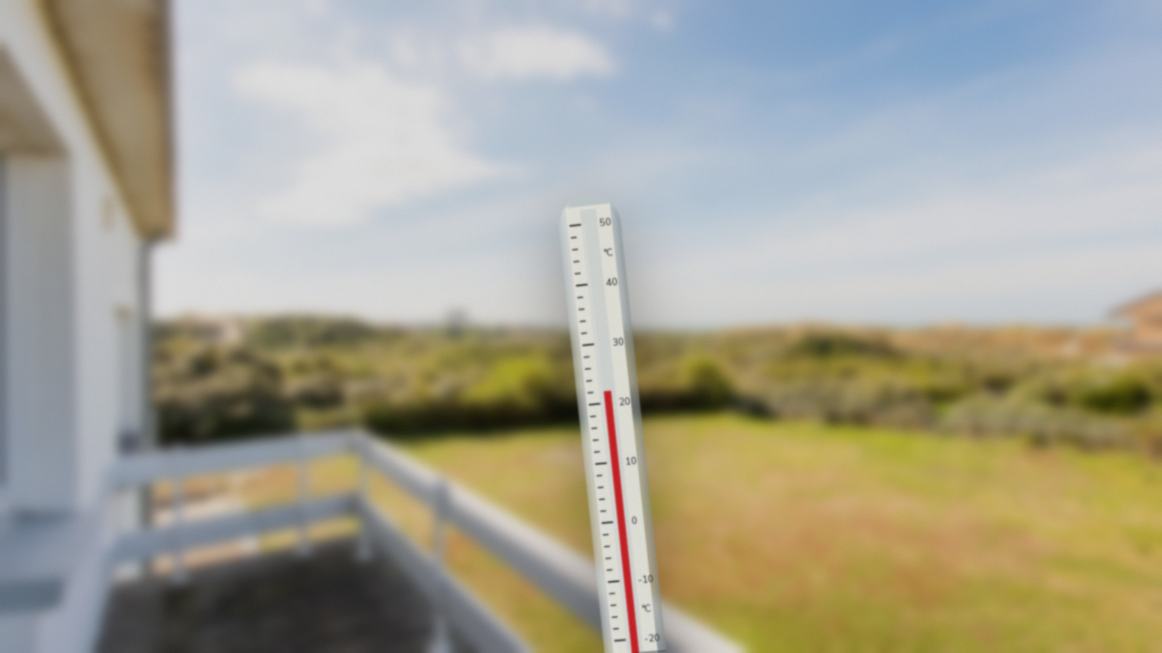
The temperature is 22; °C
